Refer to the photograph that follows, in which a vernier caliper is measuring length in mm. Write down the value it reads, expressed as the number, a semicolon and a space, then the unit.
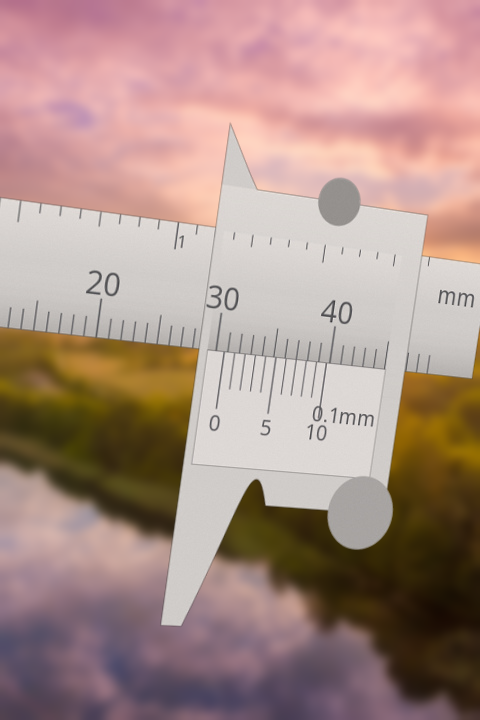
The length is 30.7; mm
